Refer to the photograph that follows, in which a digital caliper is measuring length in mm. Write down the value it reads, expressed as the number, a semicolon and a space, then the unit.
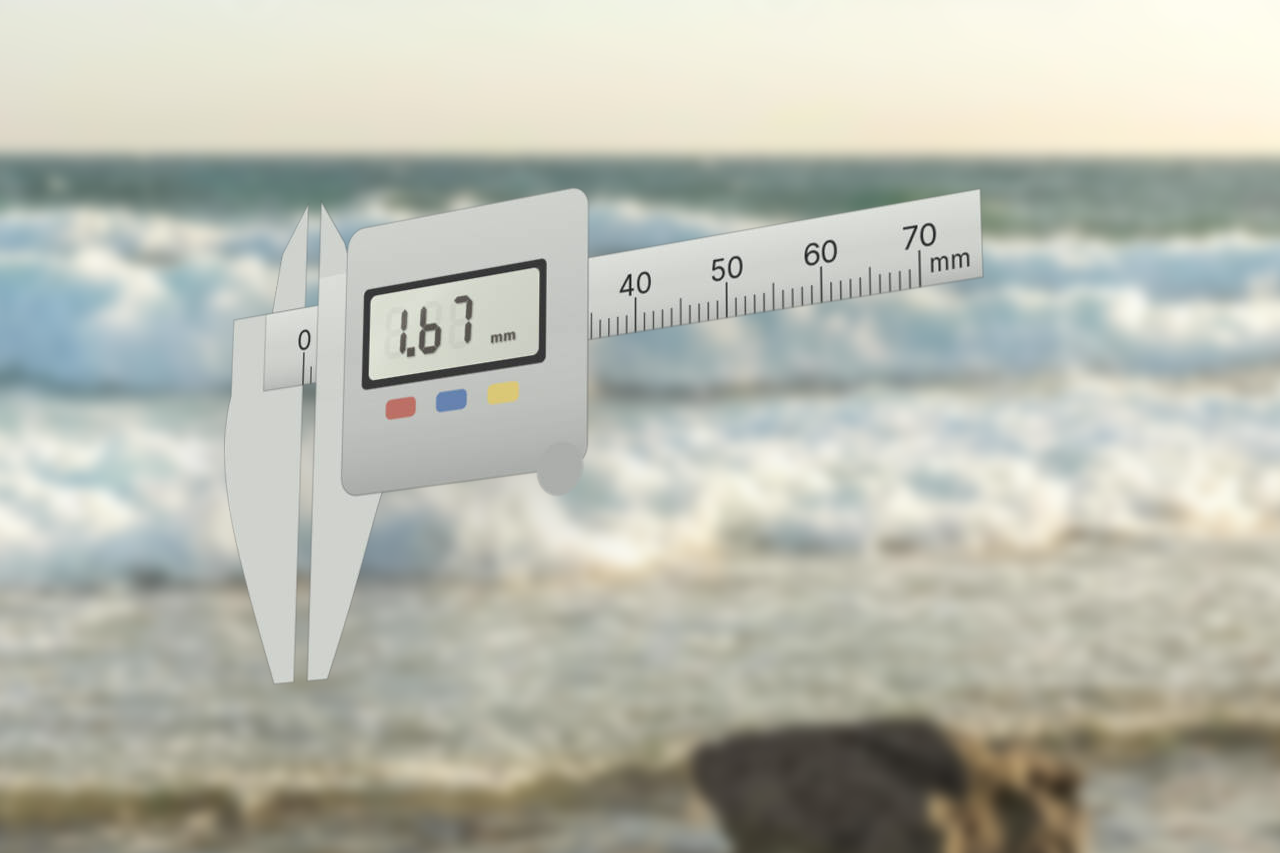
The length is 1.67; mm
